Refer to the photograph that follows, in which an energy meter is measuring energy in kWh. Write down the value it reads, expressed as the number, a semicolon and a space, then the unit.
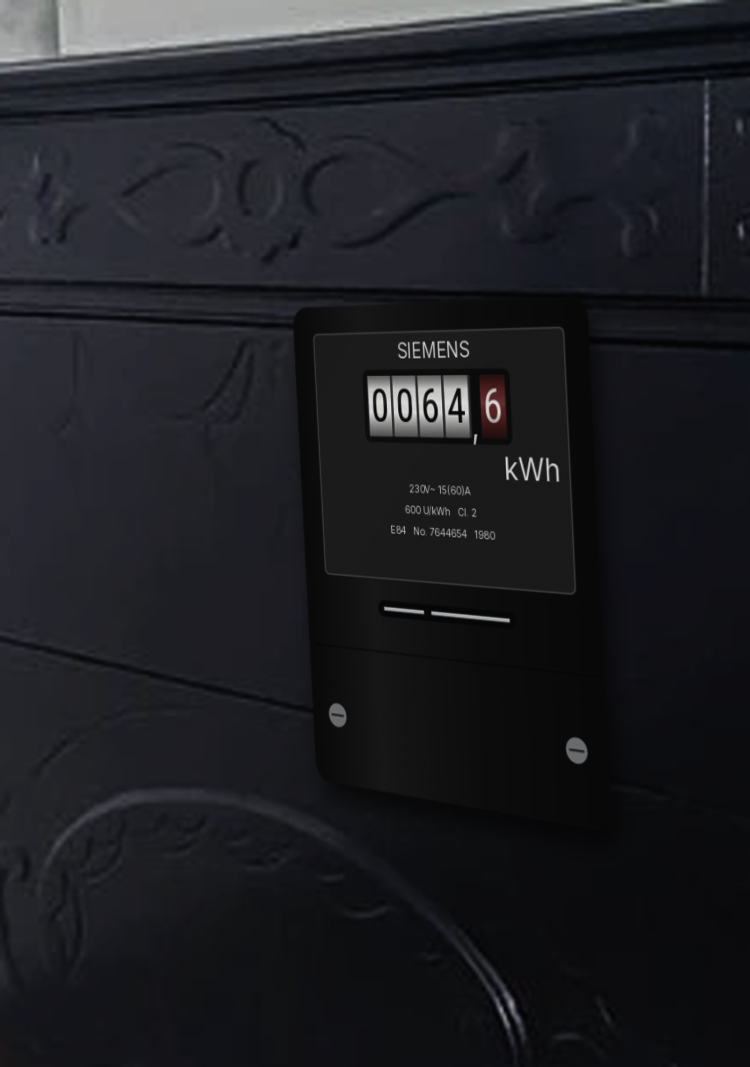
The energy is 64.6; kWh
